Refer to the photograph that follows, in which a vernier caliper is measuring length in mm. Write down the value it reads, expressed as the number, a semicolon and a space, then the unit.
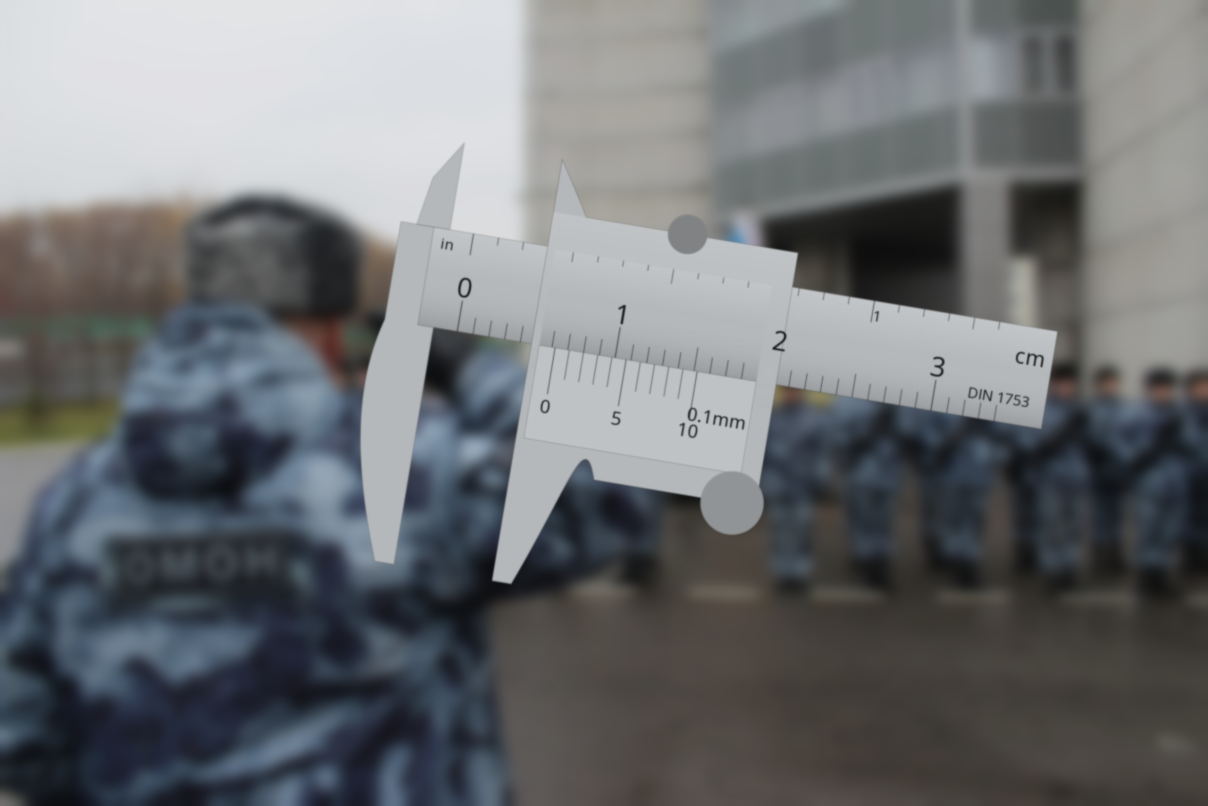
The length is 6.2; mm
